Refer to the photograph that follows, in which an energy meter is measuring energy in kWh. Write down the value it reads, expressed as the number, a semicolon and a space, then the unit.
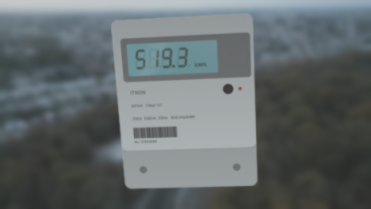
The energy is 519.3; kWh
